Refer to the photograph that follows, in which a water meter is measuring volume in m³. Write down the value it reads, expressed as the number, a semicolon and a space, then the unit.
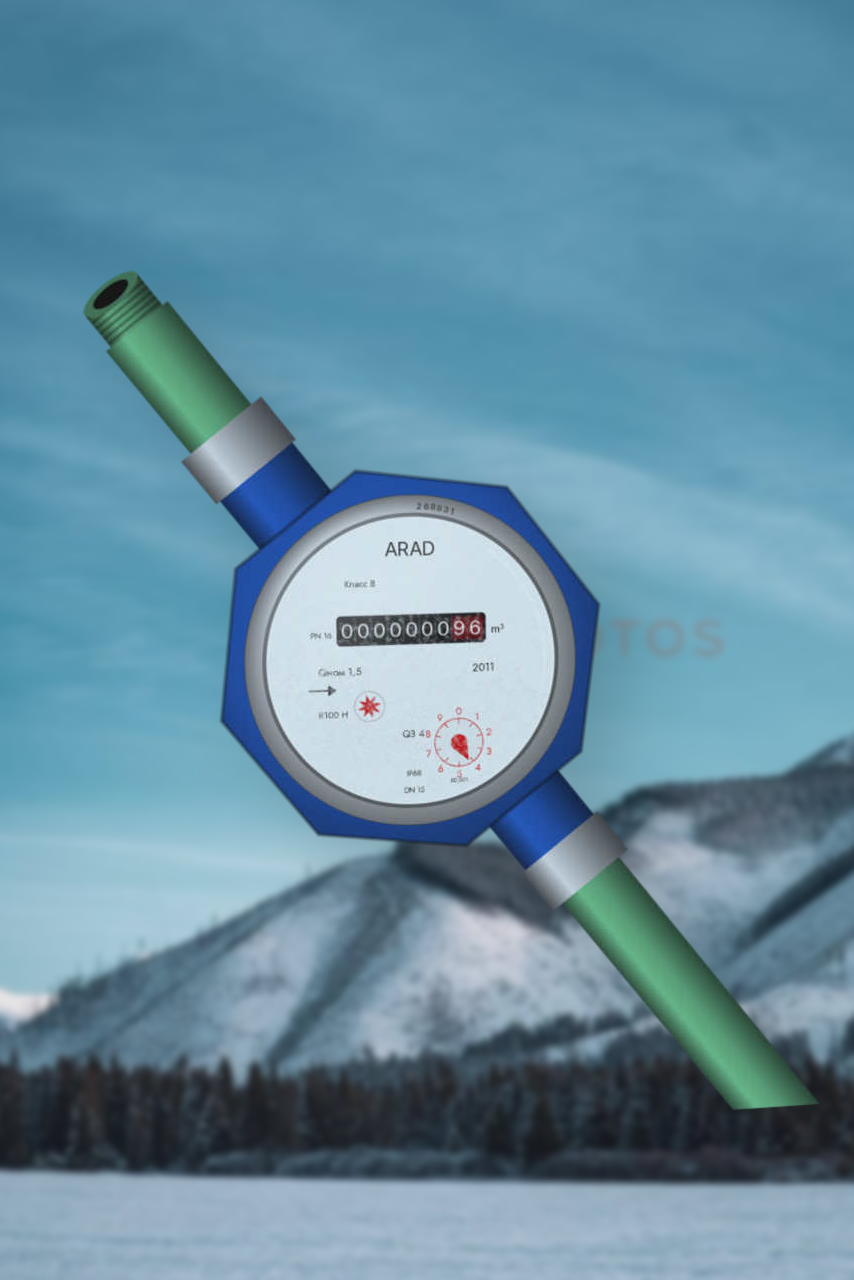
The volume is 0.964; m³
